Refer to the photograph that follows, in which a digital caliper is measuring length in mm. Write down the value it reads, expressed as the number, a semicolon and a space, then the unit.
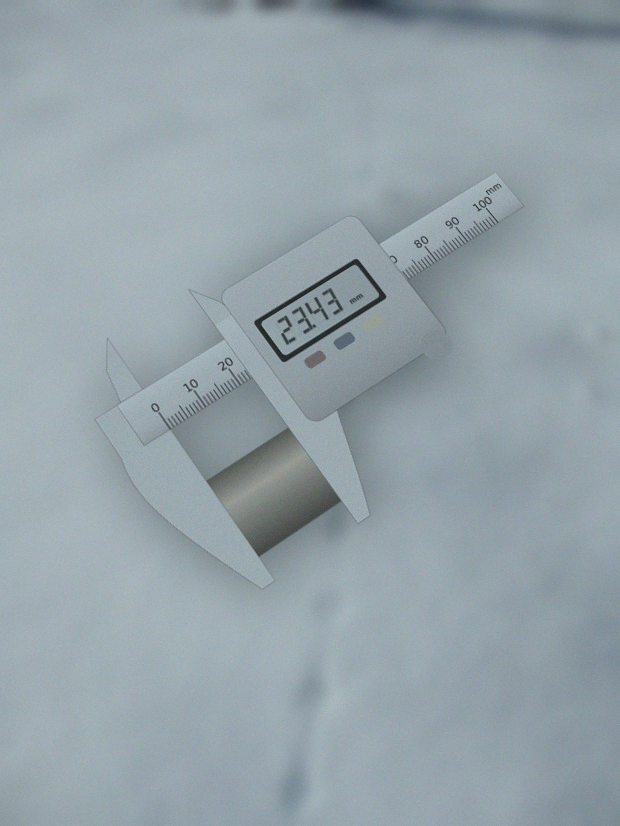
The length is 23.43; mm
